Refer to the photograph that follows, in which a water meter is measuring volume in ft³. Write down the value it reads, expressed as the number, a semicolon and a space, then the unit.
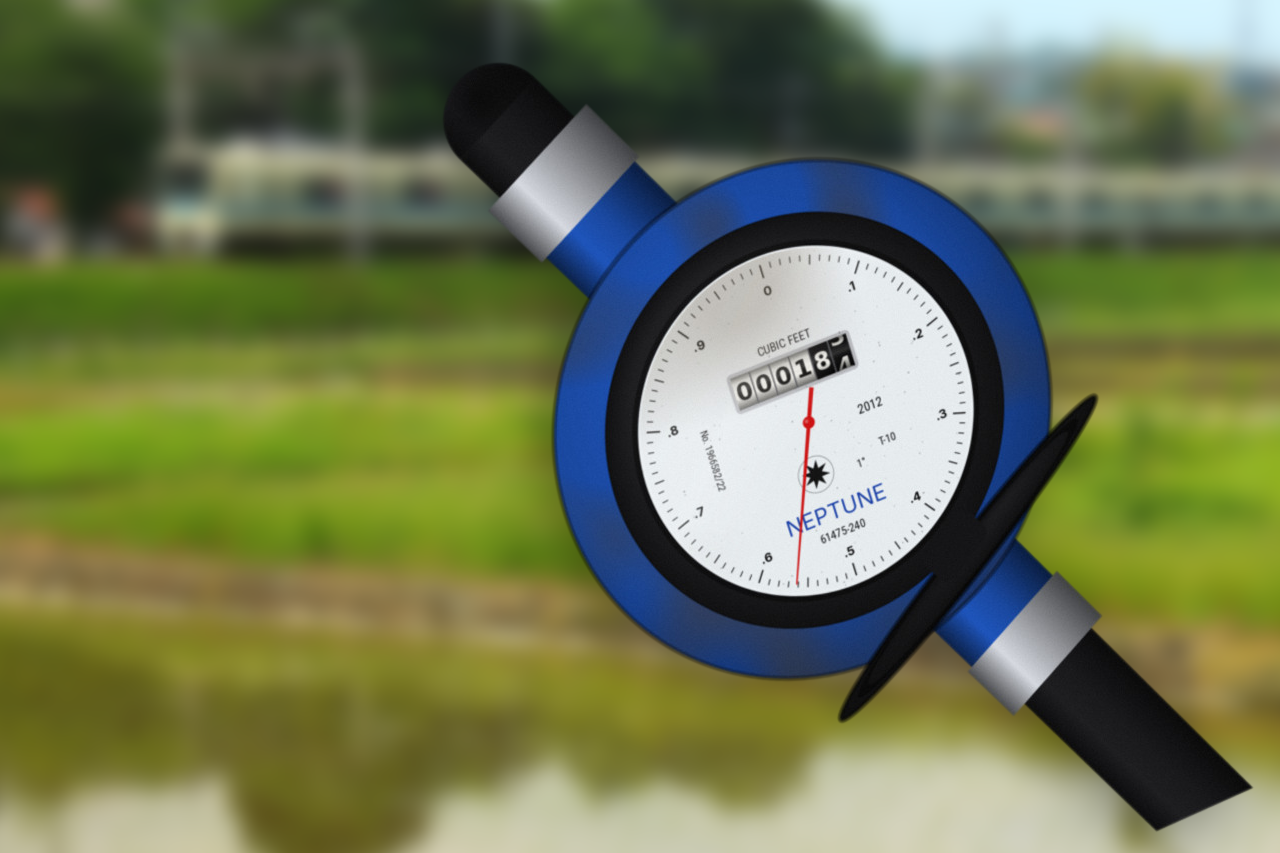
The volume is 183.56; ft³
